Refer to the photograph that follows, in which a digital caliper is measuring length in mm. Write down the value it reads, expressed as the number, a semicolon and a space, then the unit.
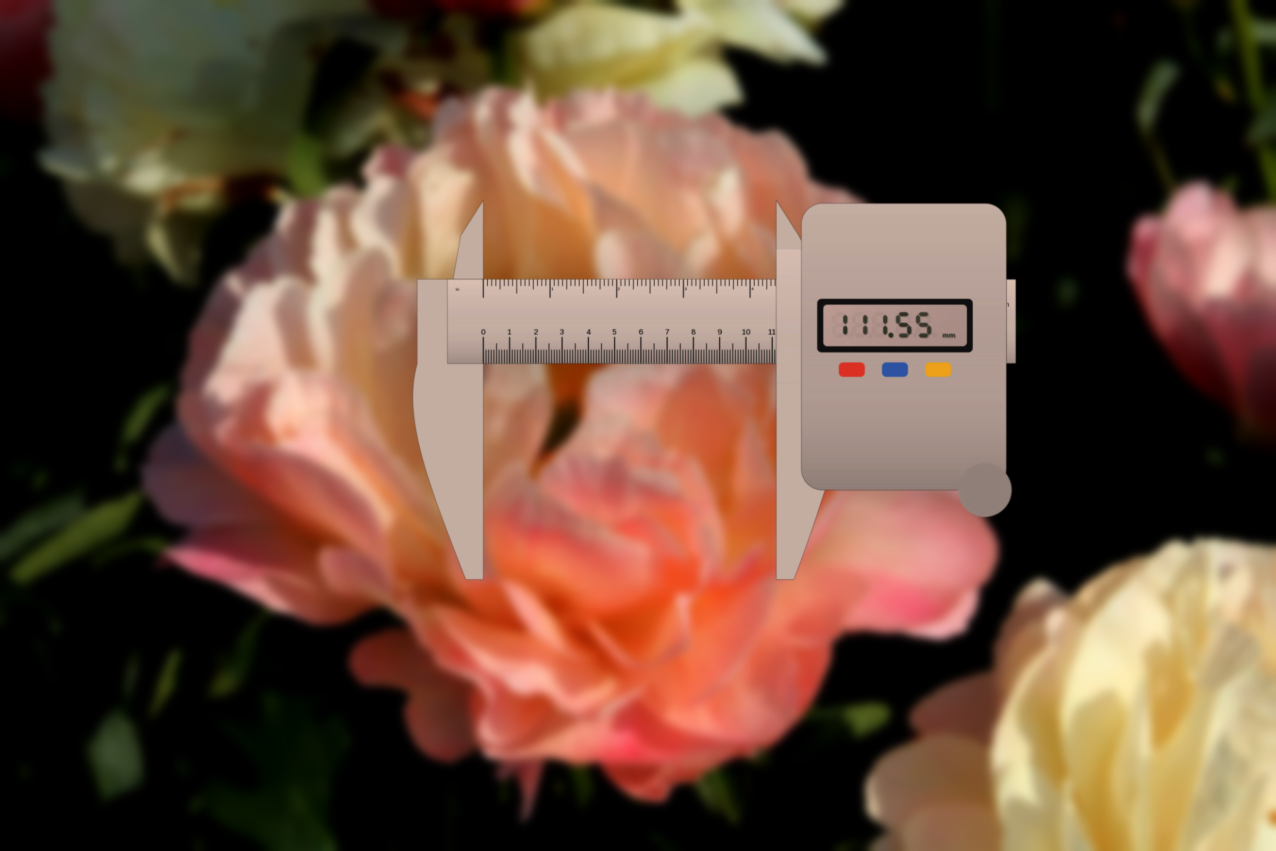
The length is 111.55; mm
